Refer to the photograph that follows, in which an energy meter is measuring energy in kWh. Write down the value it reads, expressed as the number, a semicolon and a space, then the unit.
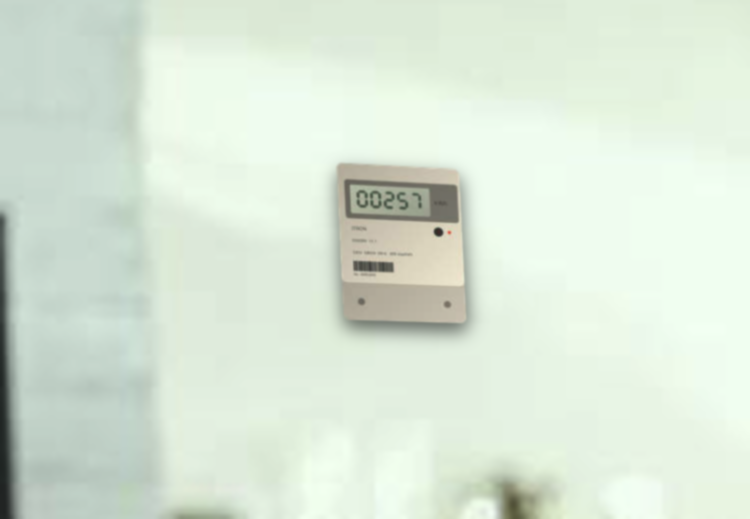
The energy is 257; kWh
